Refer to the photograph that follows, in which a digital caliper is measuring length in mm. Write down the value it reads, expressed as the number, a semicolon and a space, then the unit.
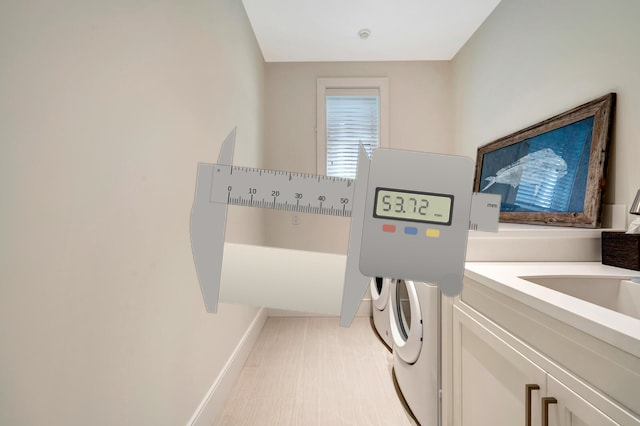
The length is 53.72; mm
